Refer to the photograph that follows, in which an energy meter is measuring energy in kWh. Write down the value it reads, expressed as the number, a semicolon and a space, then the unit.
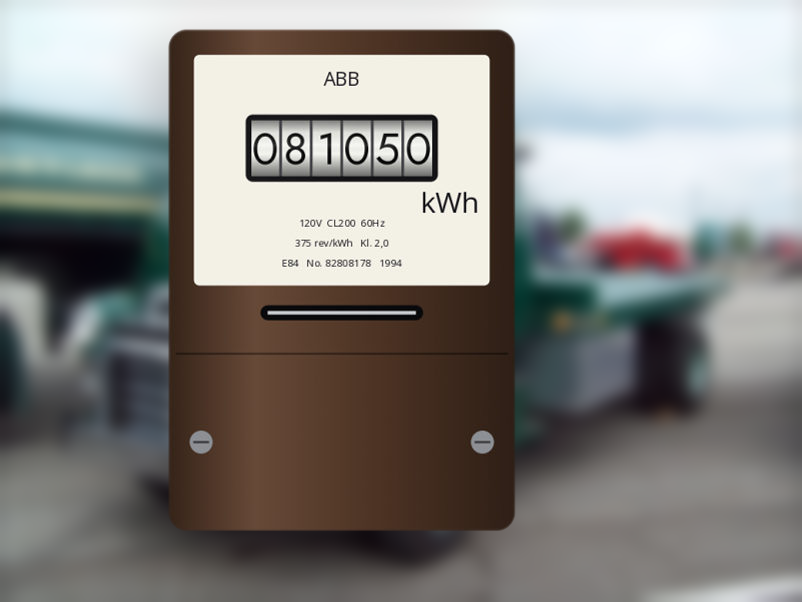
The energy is 81050; kWh
